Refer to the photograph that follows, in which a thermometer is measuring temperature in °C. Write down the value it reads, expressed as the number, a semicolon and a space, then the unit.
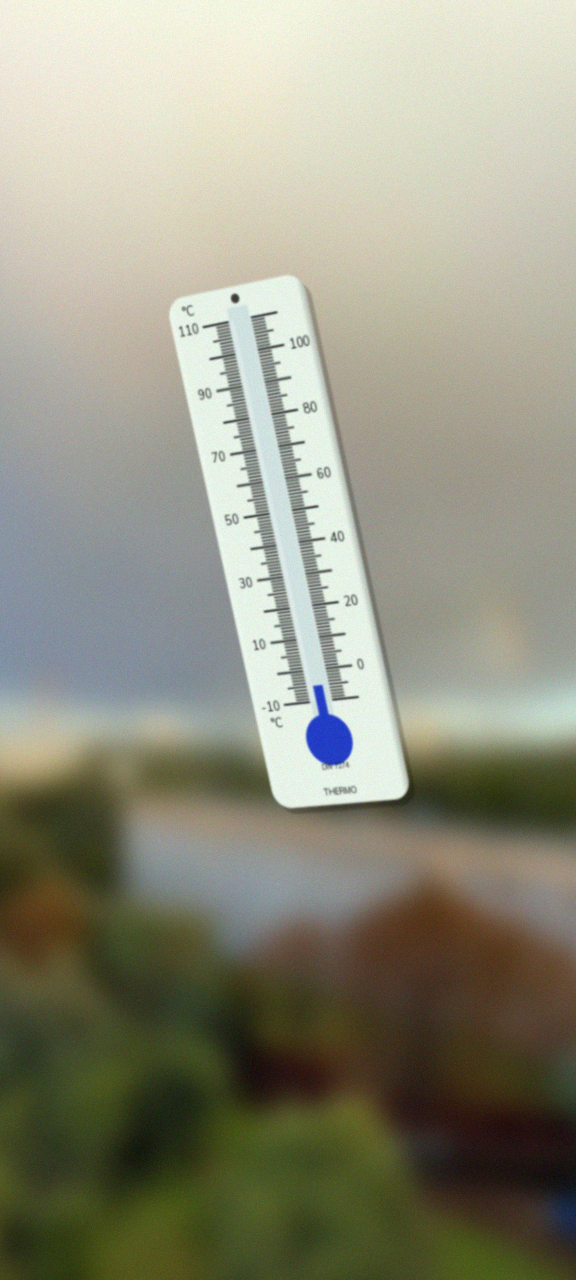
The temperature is -5; °C
